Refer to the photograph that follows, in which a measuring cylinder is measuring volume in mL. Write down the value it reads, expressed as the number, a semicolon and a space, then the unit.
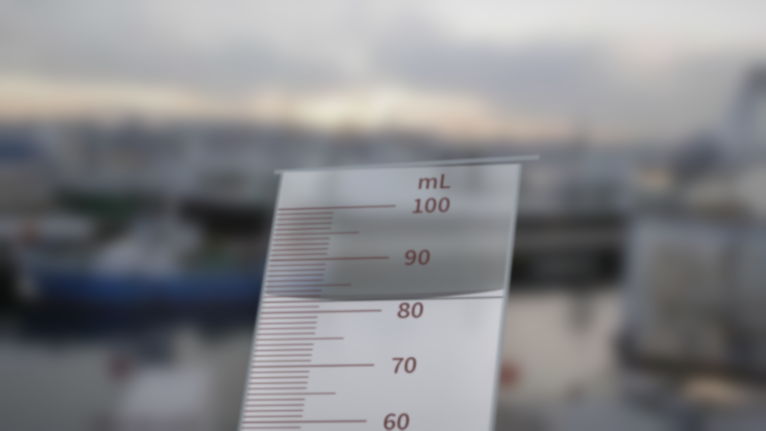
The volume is 82; mL
